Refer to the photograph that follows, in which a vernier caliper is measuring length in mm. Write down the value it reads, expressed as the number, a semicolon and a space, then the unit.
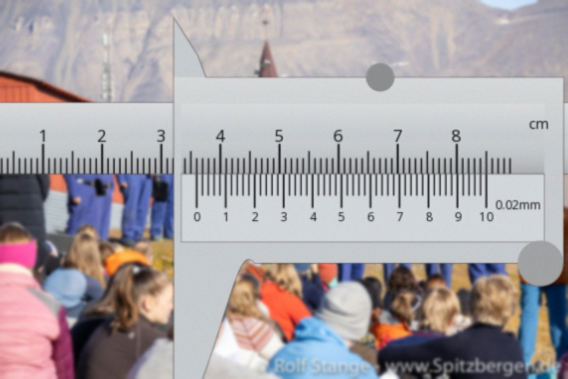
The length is 36.0; mm
